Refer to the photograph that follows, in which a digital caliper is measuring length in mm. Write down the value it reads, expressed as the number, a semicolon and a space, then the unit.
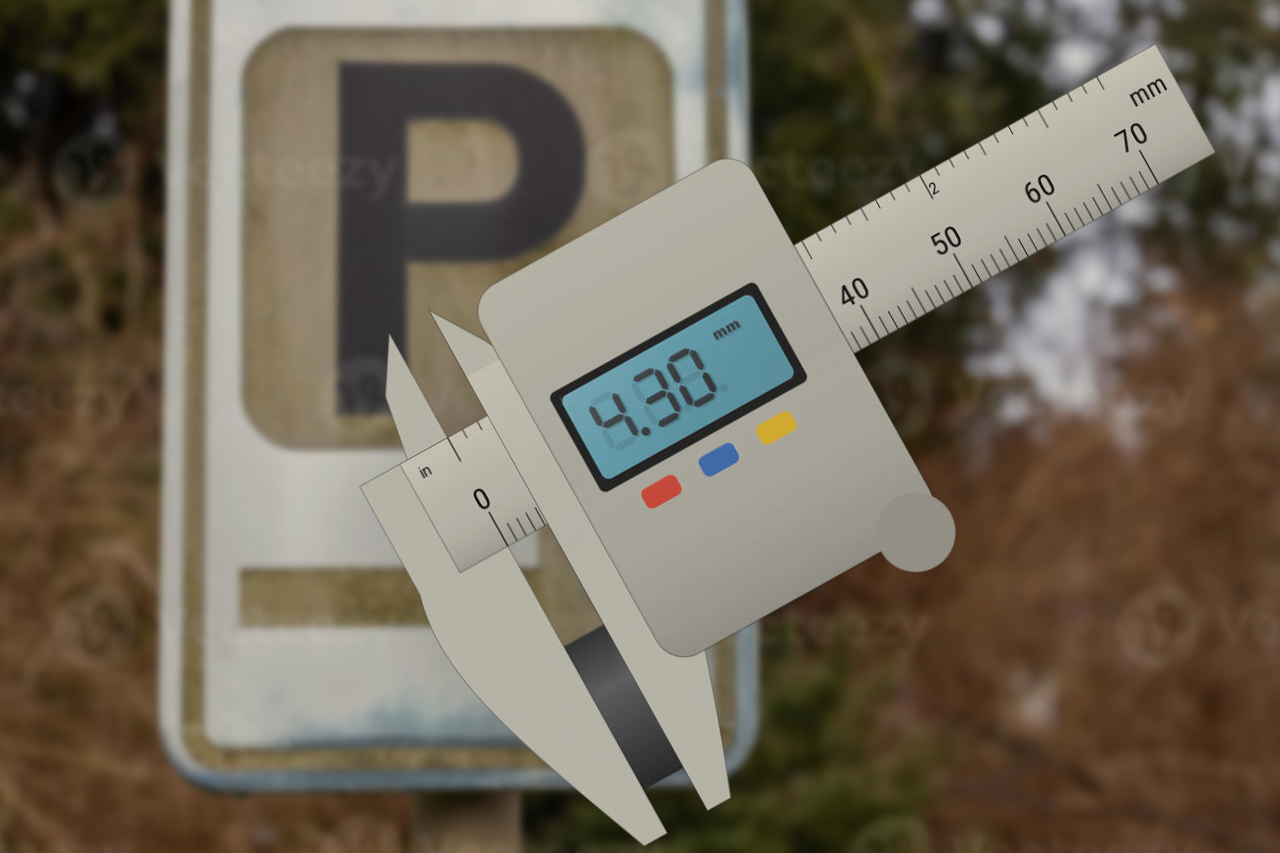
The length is 4.30; mm
